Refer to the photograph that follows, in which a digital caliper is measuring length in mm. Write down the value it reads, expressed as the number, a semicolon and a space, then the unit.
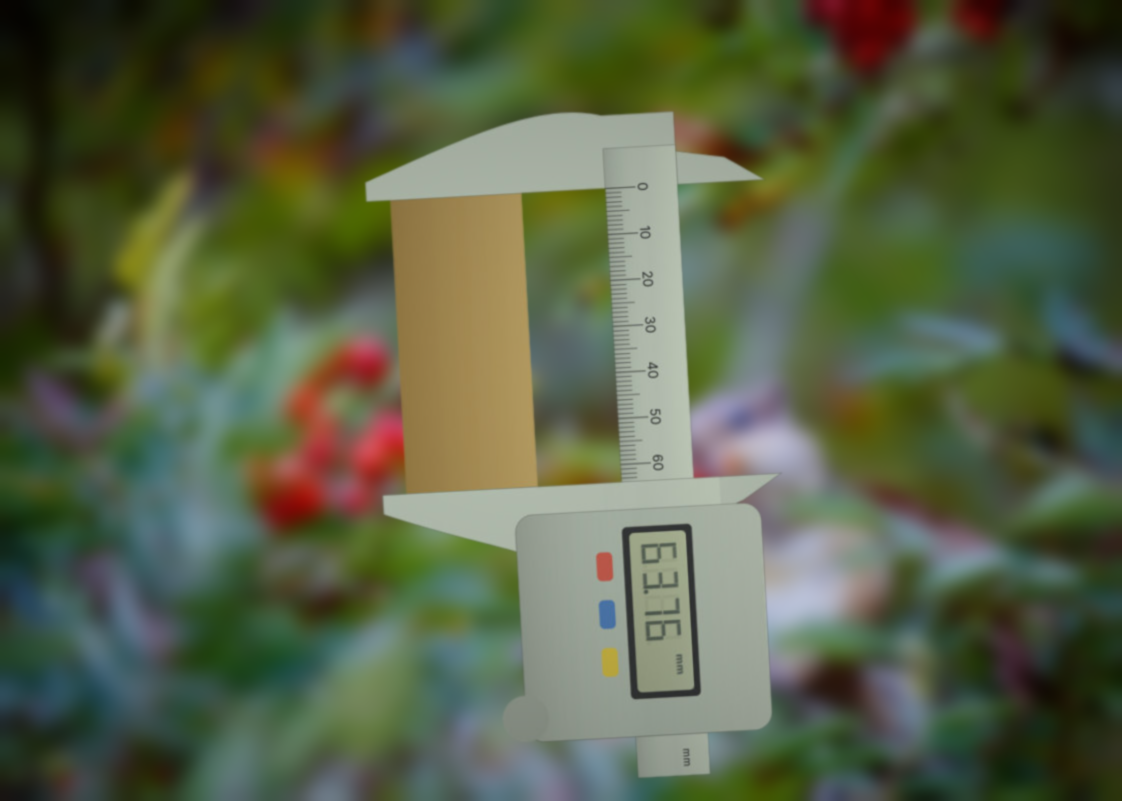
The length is 63.76; mm
